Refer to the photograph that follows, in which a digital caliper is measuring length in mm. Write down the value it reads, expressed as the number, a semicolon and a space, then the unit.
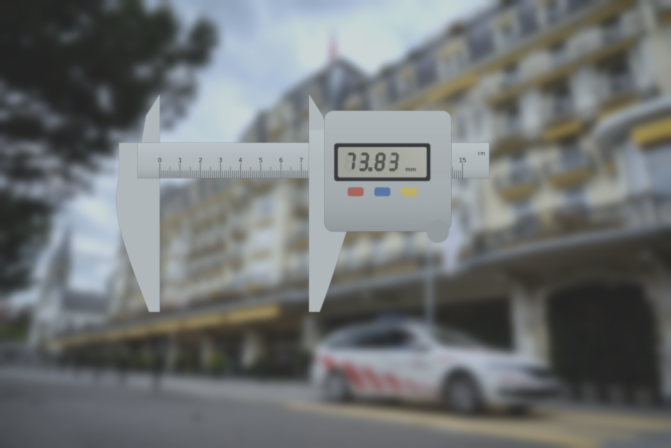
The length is 73.83; mm
